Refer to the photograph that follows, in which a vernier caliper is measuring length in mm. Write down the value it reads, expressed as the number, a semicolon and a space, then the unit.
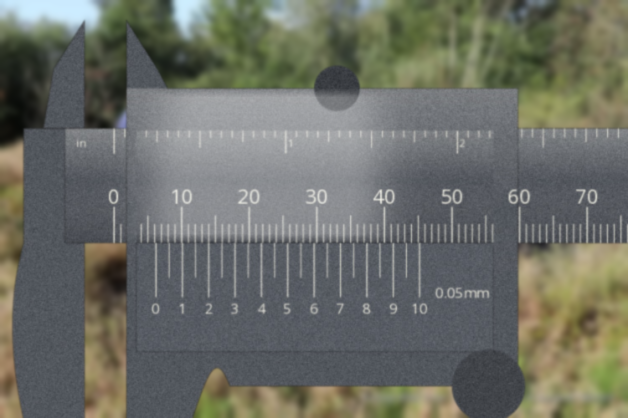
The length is 6.2; mm
